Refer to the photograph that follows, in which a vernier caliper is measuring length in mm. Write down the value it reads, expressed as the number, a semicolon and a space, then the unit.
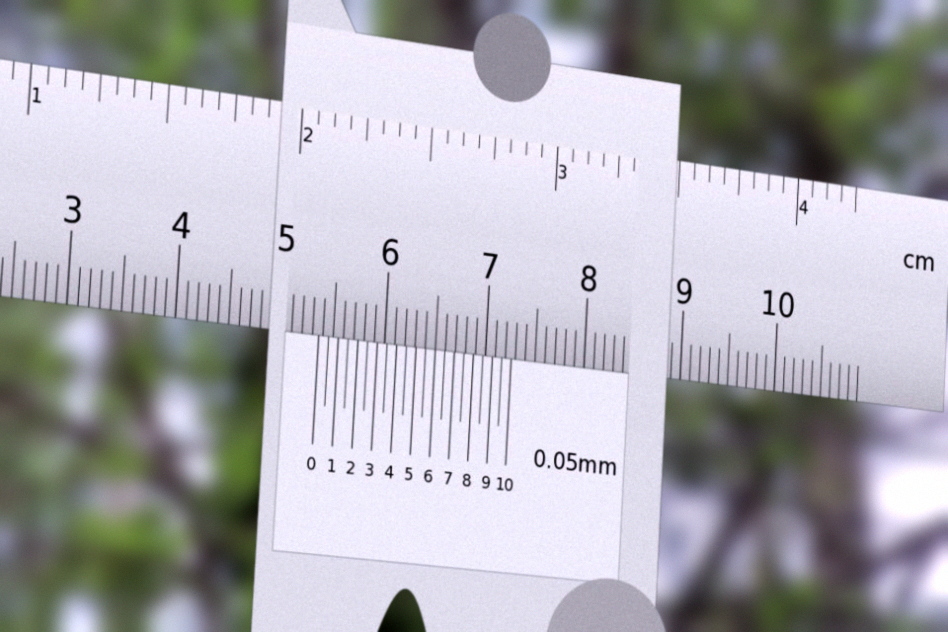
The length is 53.6; mm
